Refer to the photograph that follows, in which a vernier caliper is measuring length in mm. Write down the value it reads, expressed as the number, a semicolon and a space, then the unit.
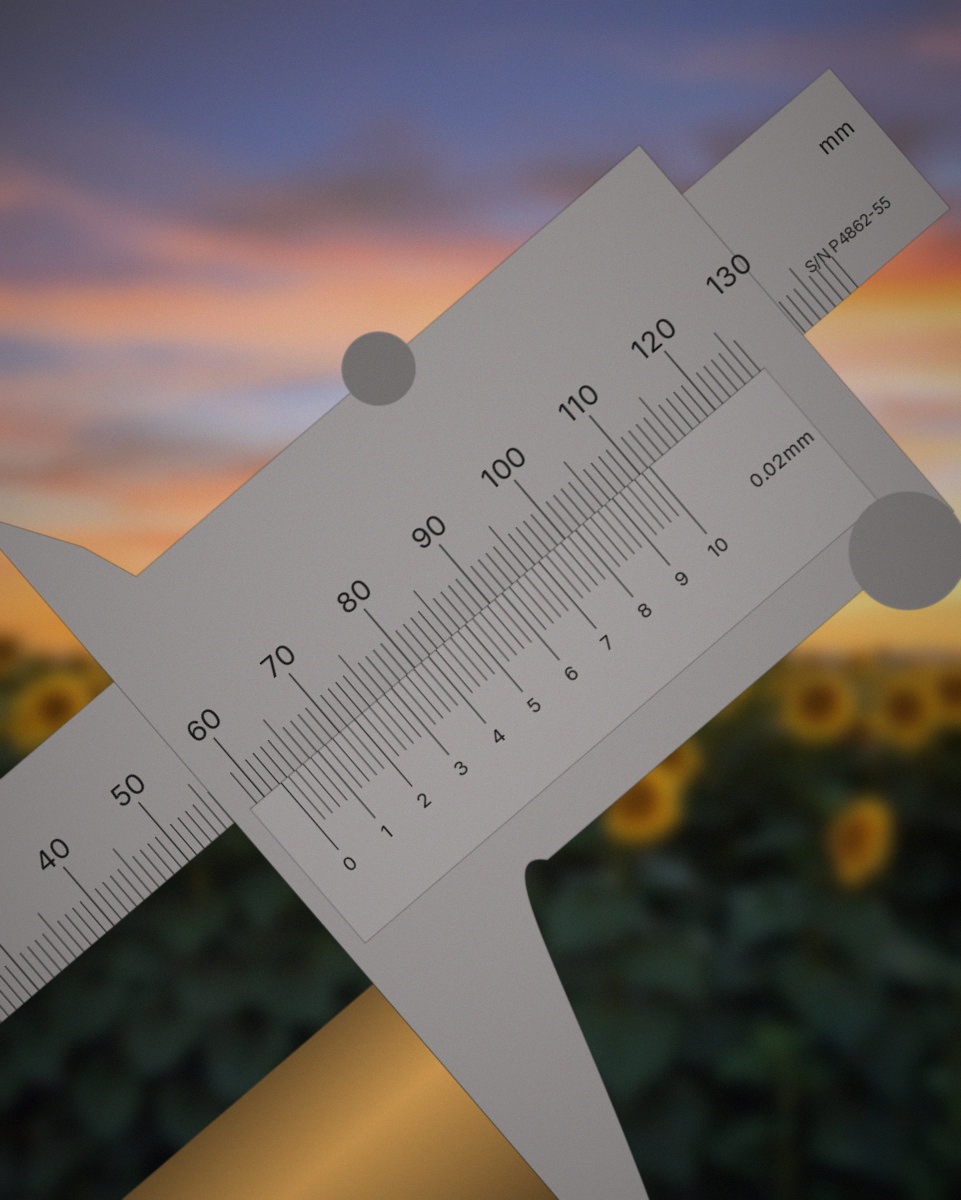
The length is 62.2; mm
